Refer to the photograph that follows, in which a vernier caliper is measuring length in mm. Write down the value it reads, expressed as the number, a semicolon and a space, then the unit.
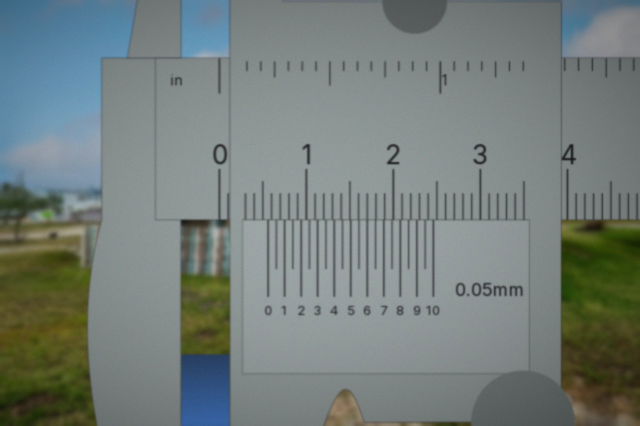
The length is 5.6; mm
